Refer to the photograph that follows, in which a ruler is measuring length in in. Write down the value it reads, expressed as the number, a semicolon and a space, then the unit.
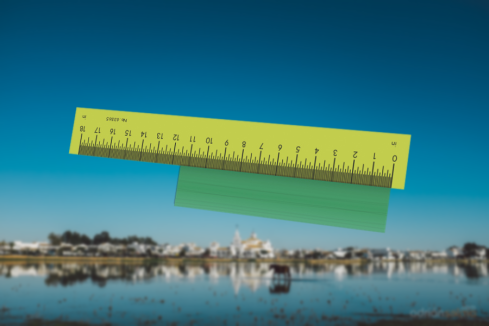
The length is 11.5; in
